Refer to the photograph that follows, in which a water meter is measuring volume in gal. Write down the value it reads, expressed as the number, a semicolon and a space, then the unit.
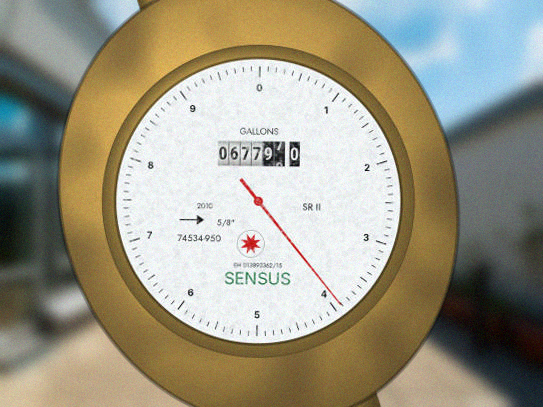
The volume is 677973.9; gal
